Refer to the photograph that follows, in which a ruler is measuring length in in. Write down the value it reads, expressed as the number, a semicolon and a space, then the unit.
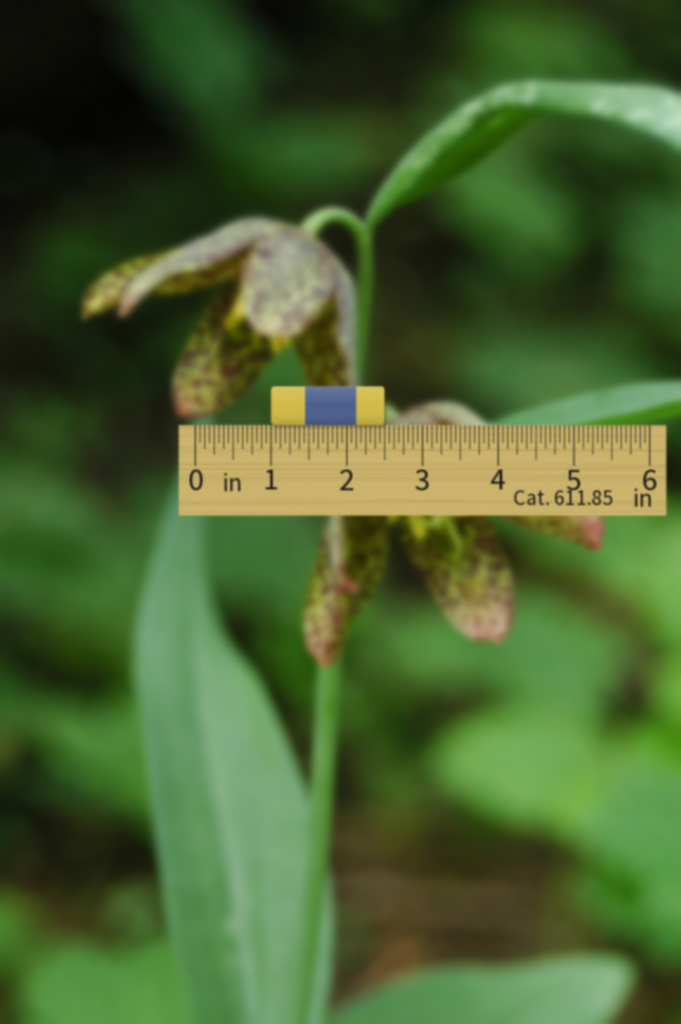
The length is 1.5; in
